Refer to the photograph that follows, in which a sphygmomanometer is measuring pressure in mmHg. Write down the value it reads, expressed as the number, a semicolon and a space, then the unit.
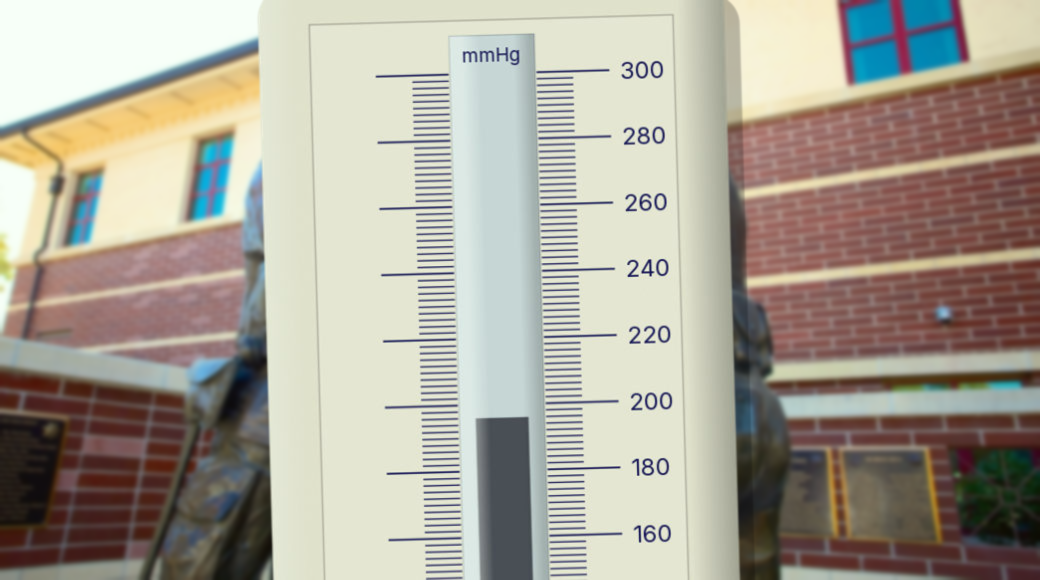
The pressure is 196; mmHg
